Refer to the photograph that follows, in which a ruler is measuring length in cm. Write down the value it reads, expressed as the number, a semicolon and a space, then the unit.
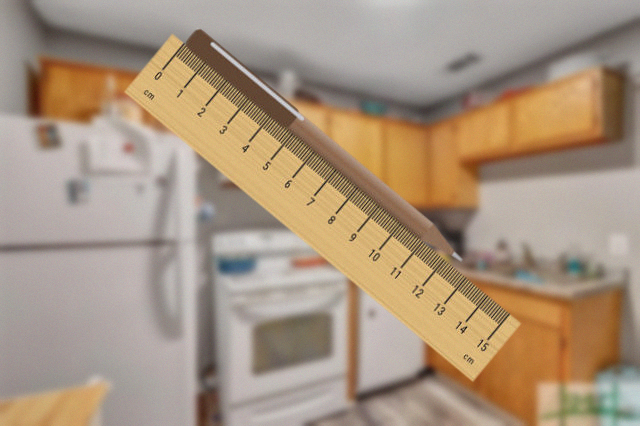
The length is 12.5; cm
